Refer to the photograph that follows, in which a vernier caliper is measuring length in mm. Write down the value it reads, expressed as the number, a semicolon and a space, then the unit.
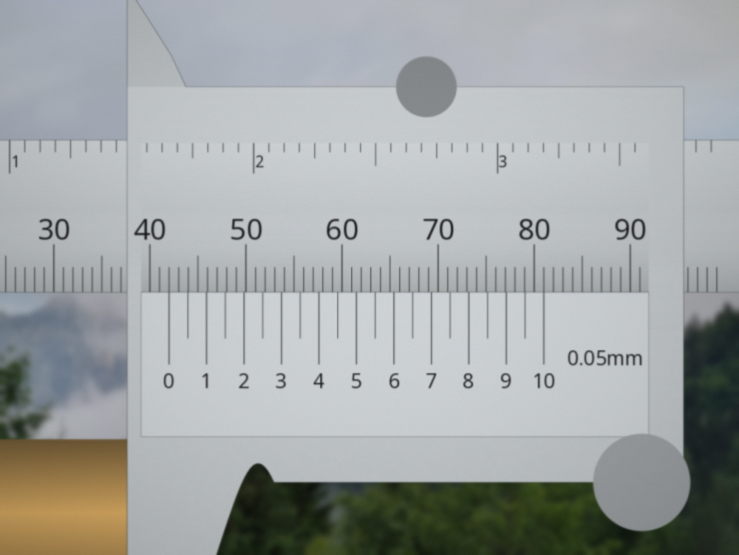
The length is 42.0; mm
